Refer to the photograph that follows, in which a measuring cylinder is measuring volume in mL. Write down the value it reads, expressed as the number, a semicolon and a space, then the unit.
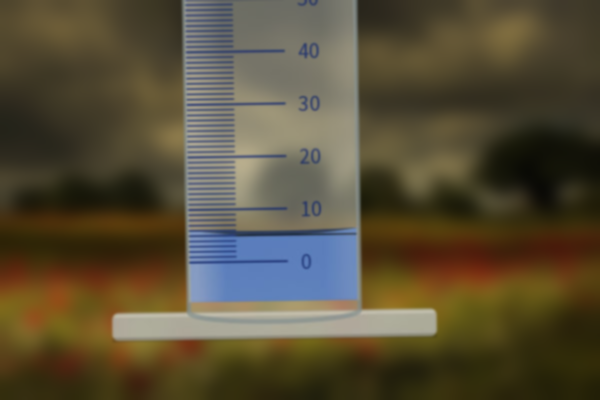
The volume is 5; mL
